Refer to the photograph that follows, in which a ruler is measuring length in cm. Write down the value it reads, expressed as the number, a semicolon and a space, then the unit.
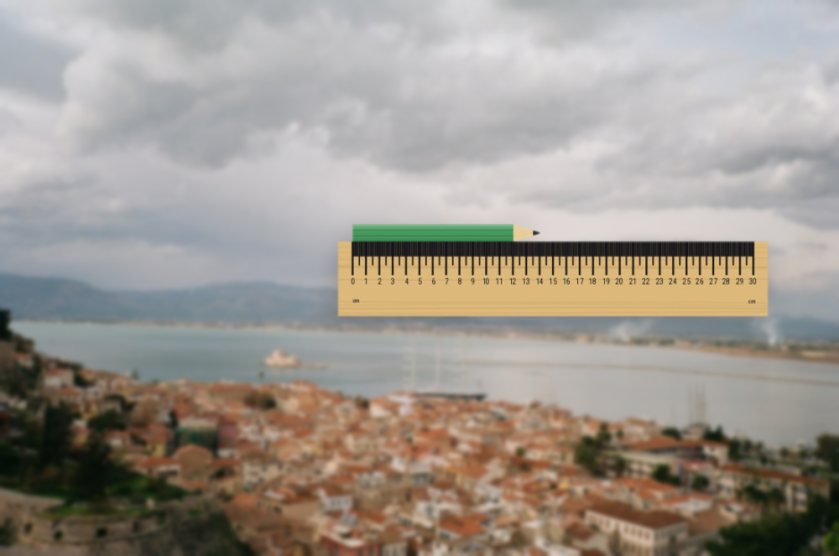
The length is 14; cm
